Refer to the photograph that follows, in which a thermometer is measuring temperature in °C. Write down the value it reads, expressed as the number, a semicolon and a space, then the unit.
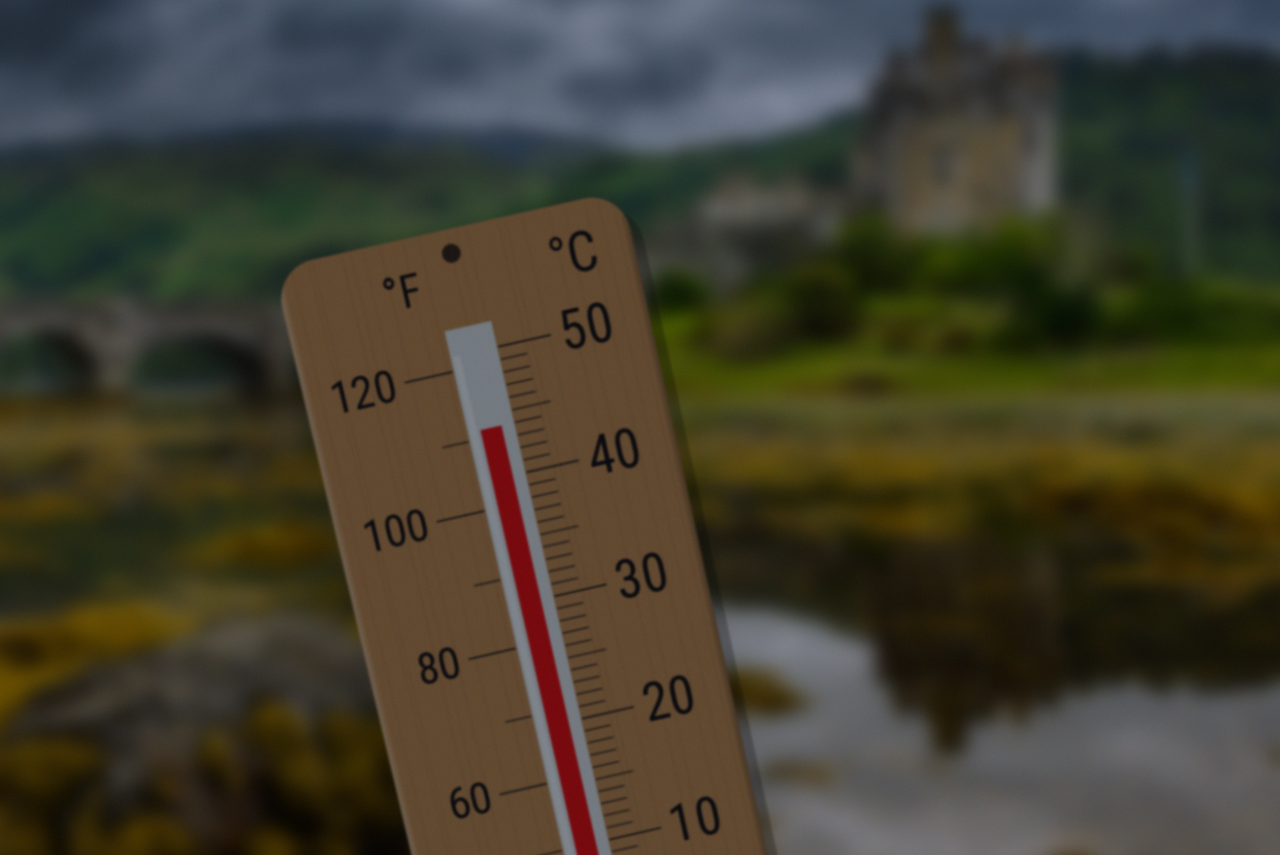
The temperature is 44; °C
